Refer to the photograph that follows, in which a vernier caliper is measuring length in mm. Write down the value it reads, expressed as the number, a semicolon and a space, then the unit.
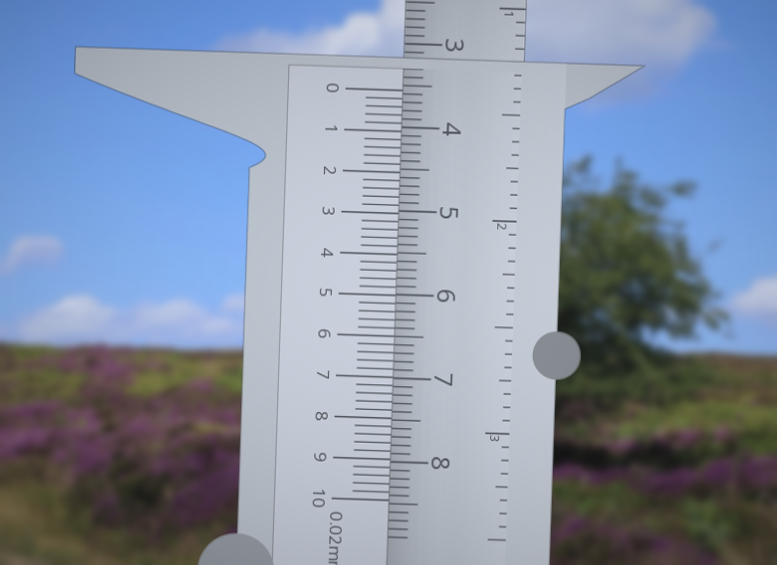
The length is 35.6; mm
